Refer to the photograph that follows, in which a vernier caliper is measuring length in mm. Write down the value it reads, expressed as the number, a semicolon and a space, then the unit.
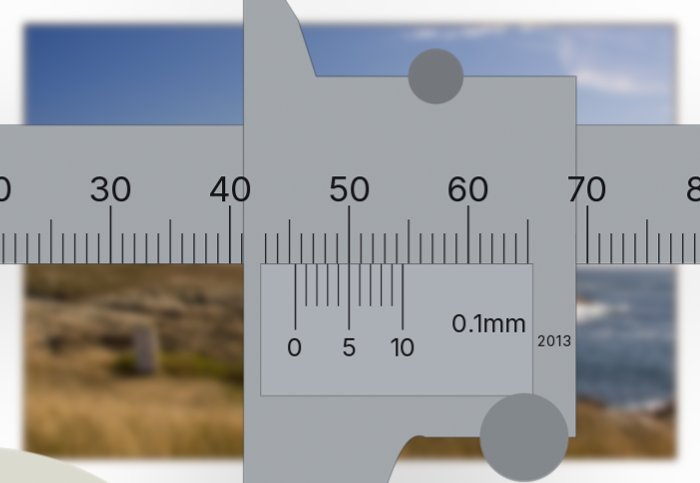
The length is 45.5; mm
